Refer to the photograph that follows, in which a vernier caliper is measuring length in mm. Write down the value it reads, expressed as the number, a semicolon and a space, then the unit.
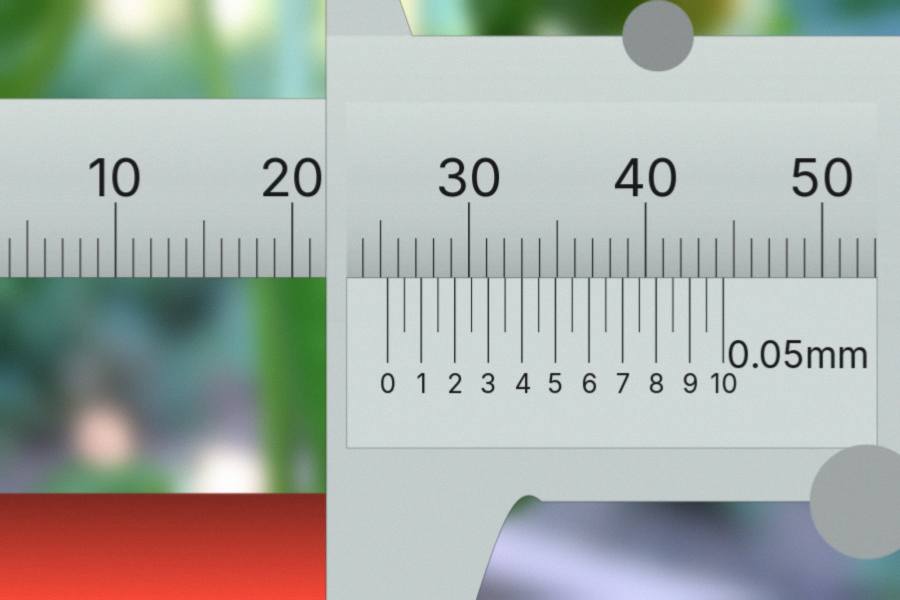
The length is 25.4; mm
